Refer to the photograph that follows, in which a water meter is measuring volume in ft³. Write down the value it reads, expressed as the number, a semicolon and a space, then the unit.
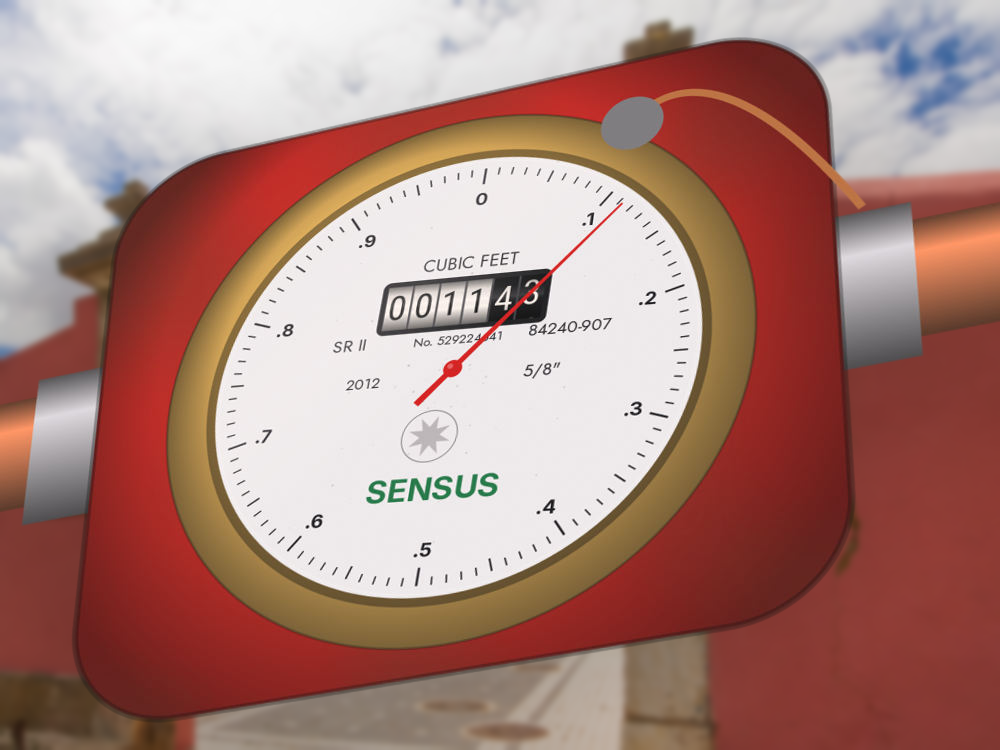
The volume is 1143.11; ft³
